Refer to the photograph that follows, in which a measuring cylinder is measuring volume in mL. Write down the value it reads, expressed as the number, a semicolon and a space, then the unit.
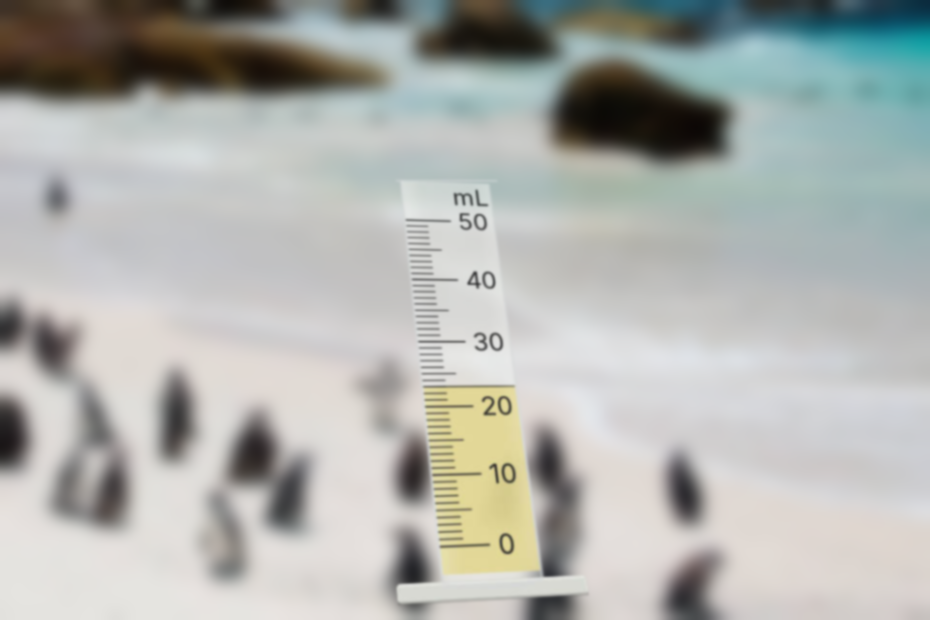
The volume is 23; mL
